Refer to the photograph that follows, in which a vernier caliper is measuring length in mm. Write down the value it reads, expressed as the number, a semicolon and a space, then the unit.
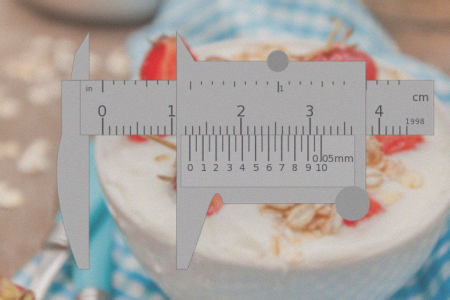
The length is 12.6; mm
